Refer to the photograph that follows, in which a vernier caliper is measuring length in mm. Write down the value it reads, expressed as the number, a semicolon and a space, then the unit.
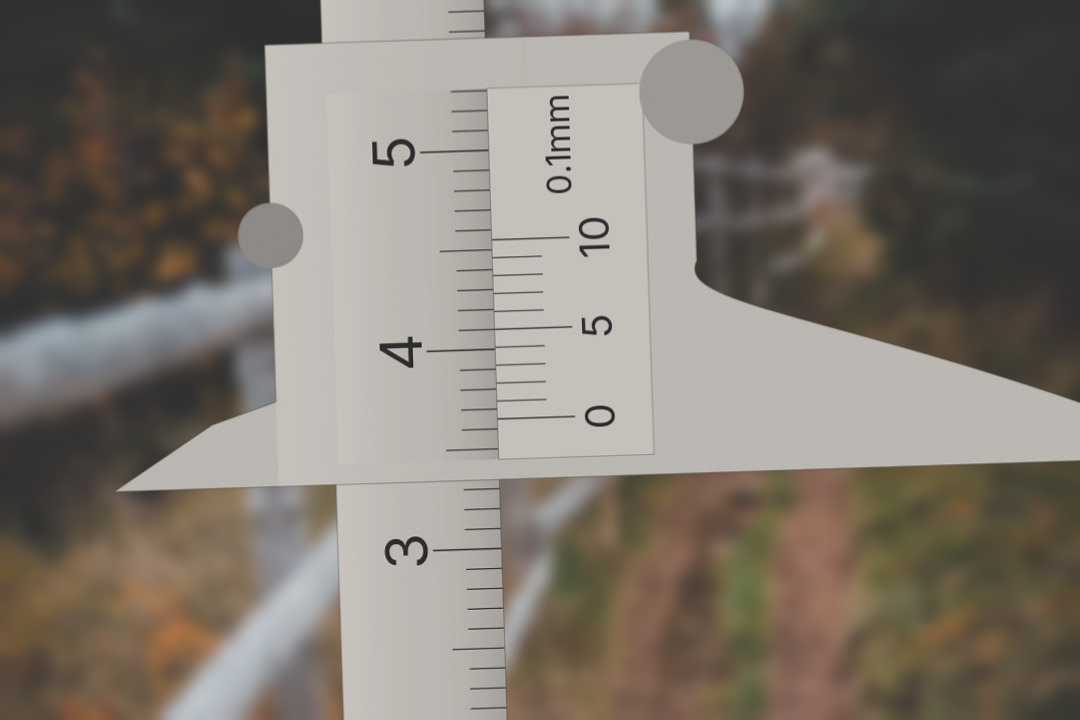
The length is 36.5; mm
